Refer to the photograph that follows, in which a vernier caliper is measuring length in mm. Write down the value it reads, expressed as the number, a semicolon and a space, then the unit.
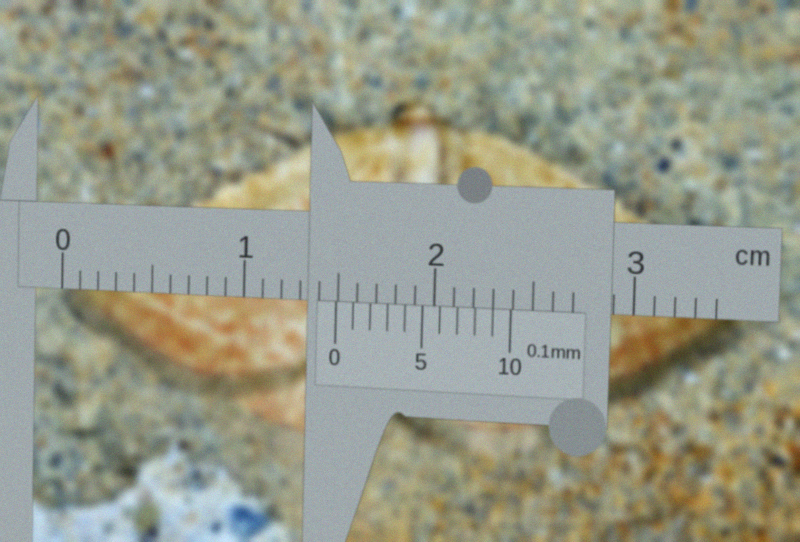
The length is 14.9; mm
